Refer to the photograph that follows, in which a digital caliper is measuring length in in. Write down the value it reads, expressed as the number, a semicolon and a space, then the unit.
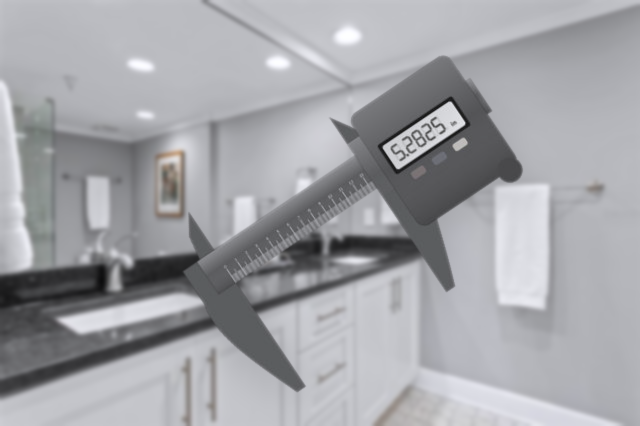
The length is 5.2825; in
